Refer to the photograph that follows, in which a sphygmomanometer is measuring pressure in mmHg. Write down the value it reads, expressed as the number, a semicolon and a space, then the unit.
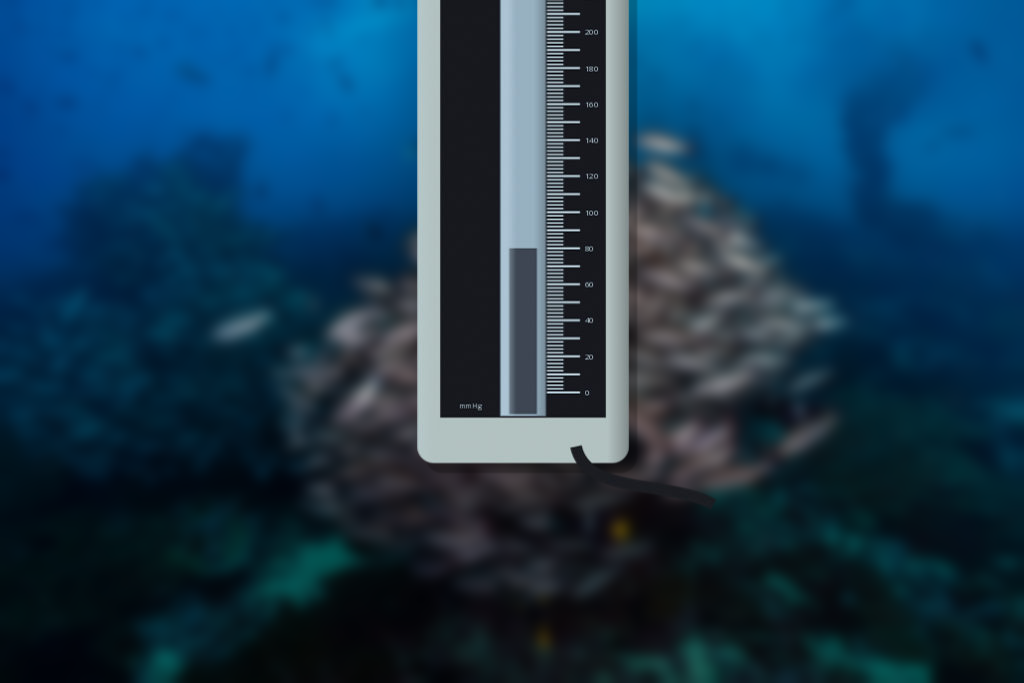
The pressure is 80; mmHg
